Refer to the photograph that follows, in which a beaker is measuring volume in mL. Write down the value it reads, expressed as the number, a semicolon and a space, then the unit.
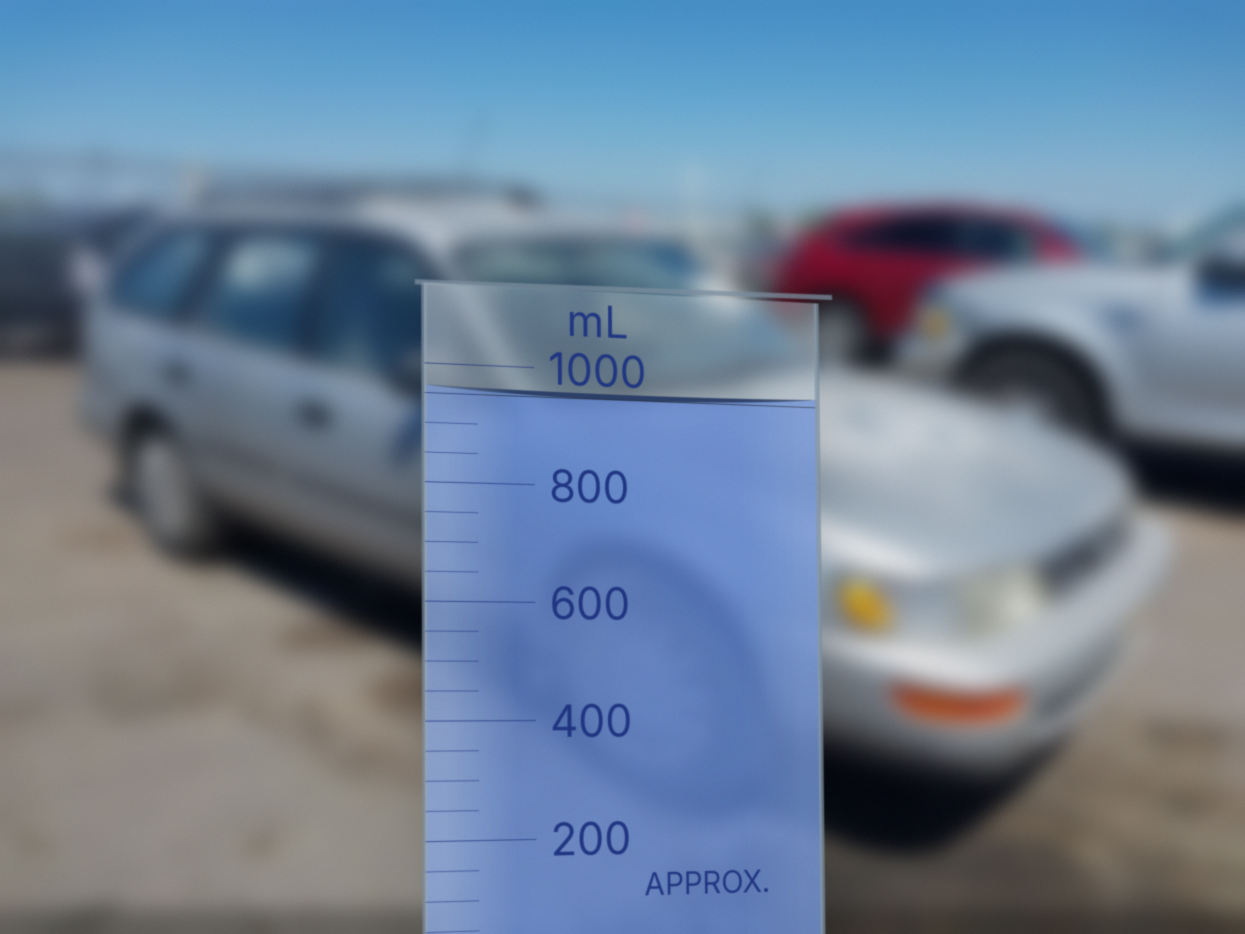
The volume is 950; mL
